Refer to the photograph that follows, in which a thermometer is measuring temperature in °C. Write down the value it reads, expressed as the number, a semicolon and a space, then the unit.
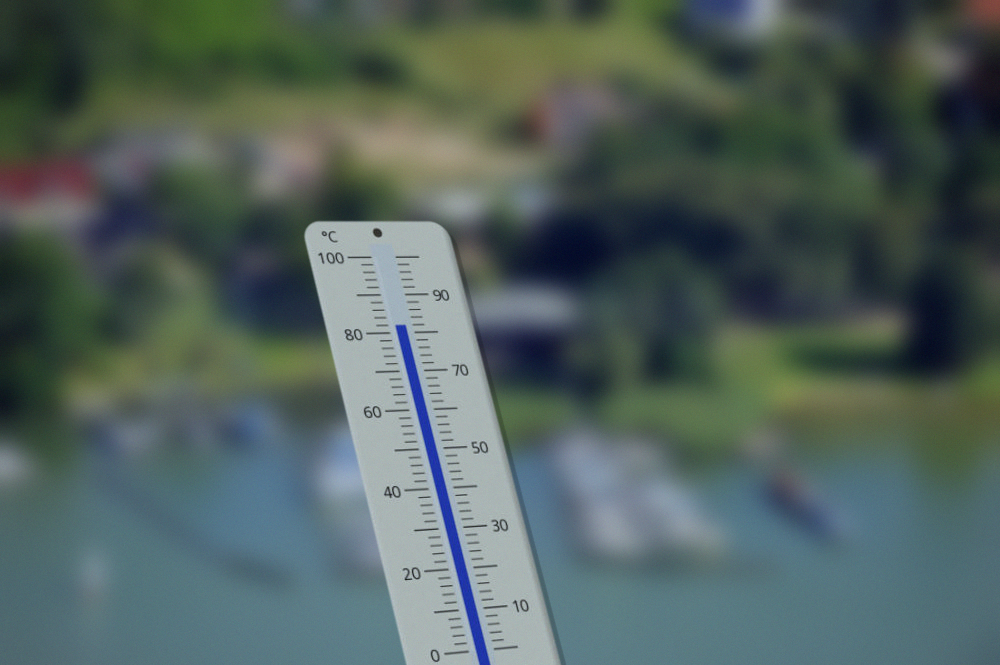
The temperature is 82; °C
